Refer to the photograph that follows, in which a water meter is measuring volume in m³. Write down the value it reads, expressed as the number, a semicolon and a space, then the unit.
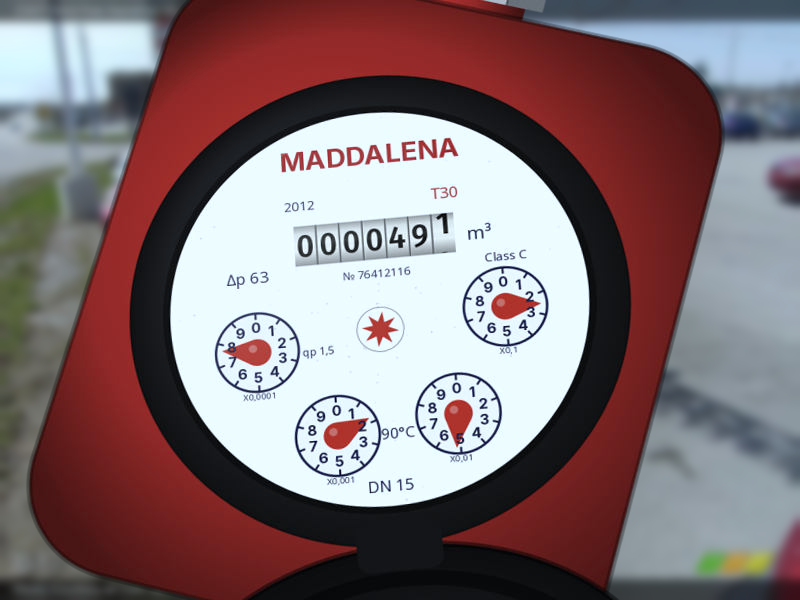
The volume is 491.2517; m³
